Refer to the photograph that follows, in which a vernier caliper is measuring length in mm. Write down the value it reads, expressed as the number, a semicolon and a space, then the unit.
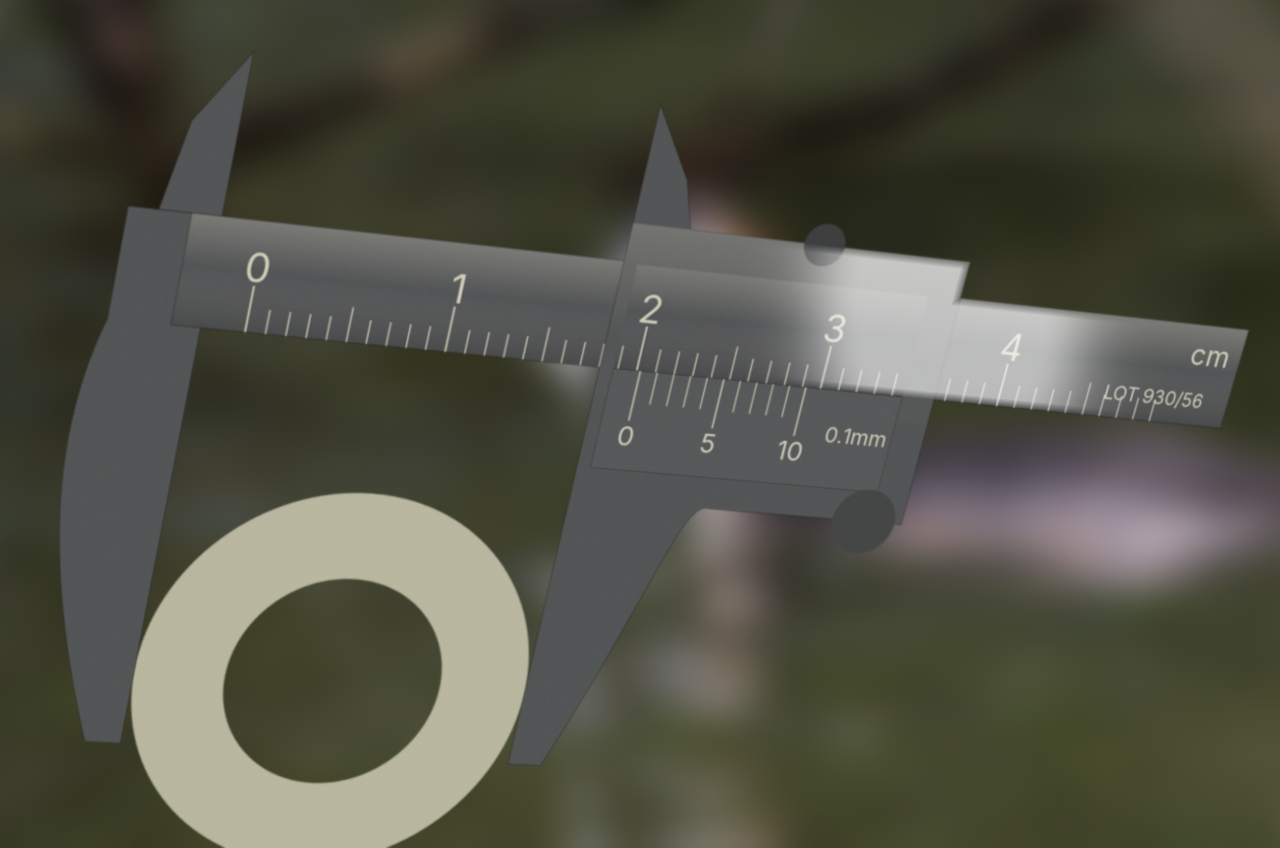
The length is 20.2; mm
